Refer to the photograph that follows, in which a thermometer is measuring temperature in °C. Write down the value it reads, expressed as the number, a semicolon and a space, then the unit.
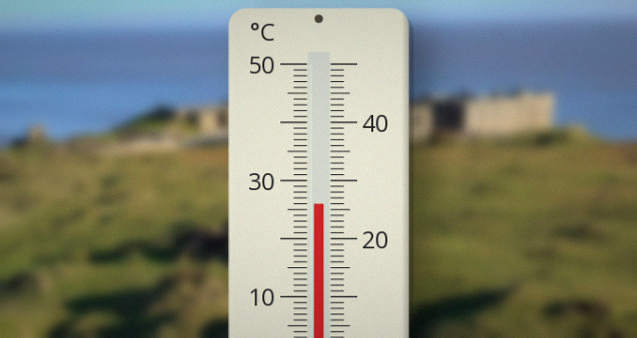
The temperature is 26; °C
